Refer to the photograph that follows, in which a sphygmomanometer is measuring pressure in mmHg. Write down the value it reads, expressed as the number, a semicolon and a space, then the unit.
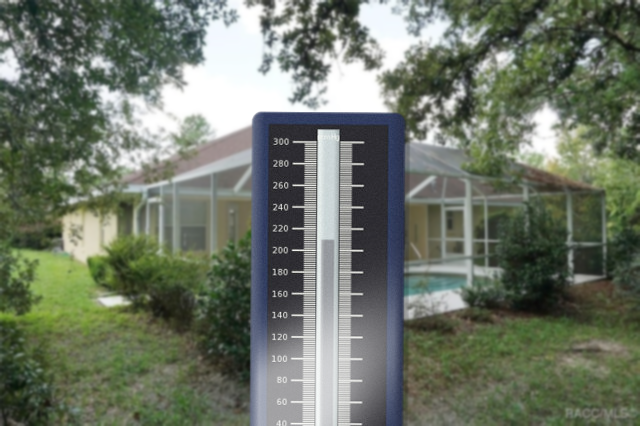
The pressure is 210; mmHg
